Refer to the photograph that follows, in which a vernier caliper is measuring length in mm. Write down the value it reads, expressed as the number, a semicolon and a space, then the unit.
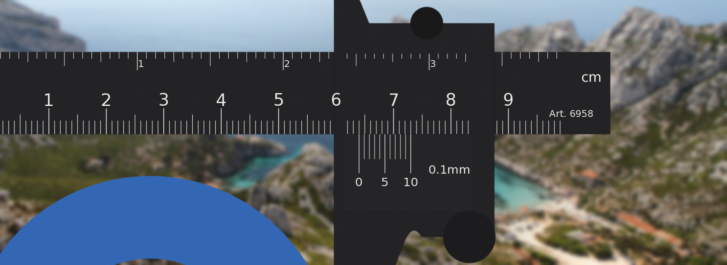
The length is 64.0; mm
